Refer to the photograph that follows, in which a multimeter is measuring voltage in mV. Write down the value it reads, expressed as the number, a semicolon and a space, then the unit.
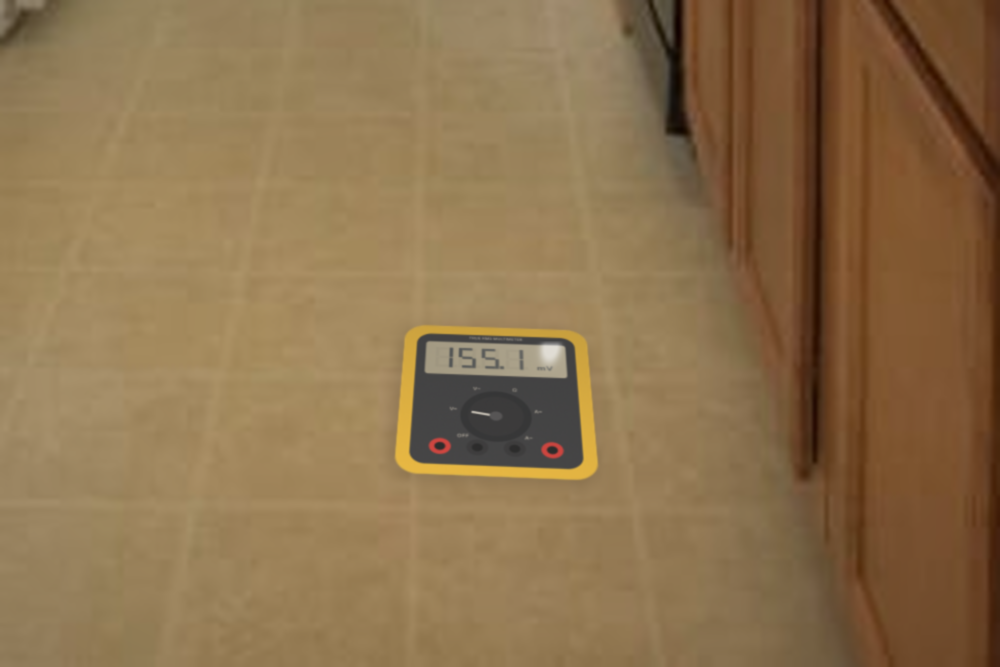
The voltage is 155.1; mV
